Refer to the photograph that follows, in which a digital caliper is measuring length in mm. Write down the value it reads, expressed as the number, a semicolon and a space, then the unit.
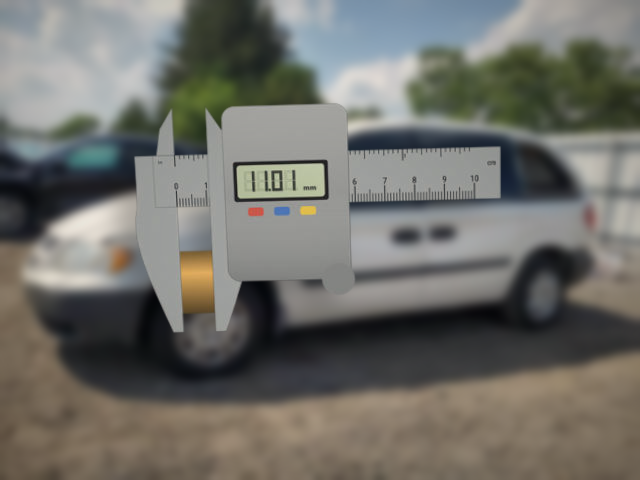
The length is 11.01; mm
